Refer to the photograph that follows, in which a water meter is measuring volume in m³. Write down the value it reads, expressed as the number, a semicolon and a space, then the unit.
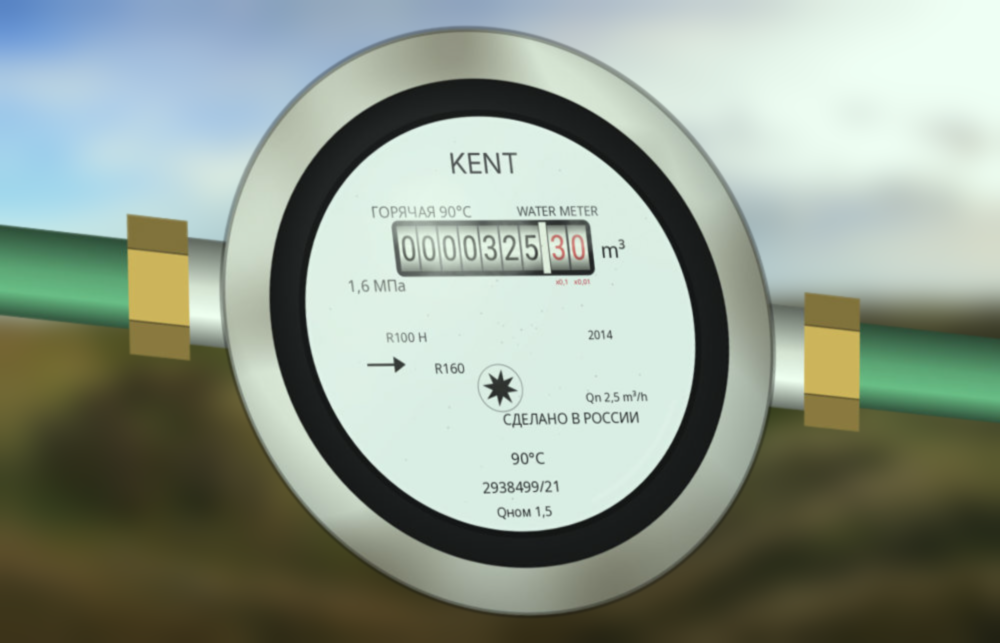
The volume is 325.30; m³
